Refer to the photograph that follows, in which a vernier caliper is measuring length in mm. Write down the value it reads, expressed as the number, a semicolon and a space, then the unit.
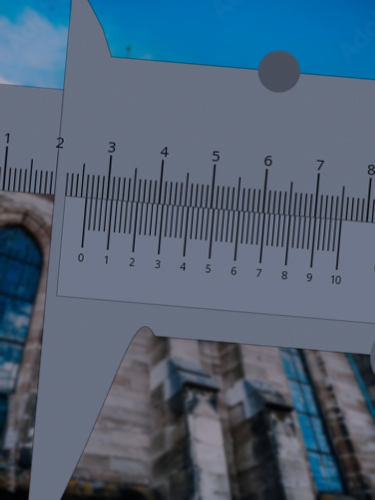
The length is 26.0; mm
